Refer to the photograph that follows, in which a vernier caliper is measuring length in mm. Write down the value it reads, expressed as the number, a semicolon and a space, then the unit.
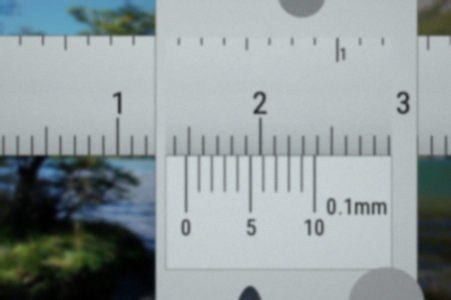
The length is 14.8; mm
